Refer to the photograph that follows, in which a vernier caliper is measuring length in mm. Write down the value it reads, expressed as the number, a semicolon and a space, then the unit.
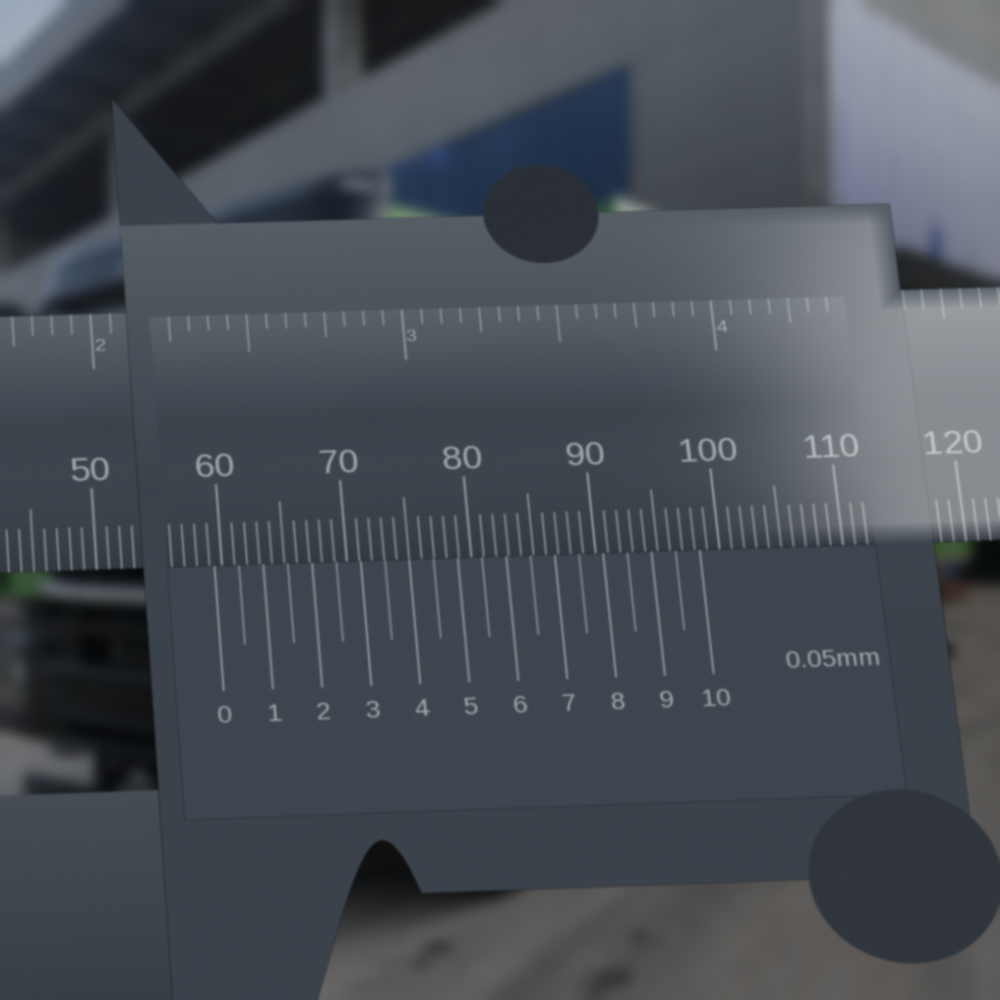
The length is 59.4; mm
